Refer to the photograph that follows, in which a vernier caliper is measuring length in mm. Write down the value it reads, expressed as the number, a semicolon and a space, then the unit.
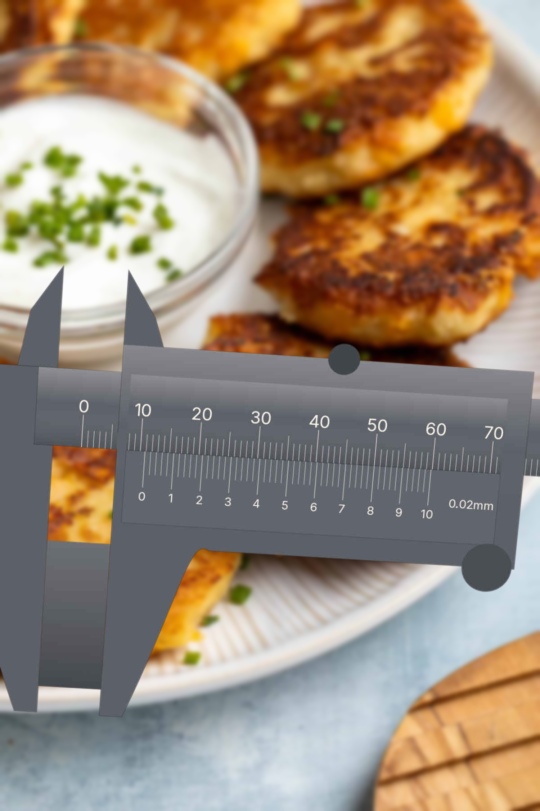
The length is 10.8; mm
